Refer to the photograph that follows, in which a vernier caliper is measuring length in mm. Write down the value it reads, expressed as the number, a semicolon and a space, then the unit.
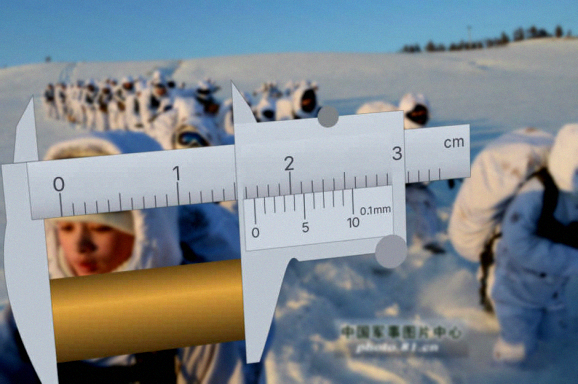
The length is 16.7; mm
